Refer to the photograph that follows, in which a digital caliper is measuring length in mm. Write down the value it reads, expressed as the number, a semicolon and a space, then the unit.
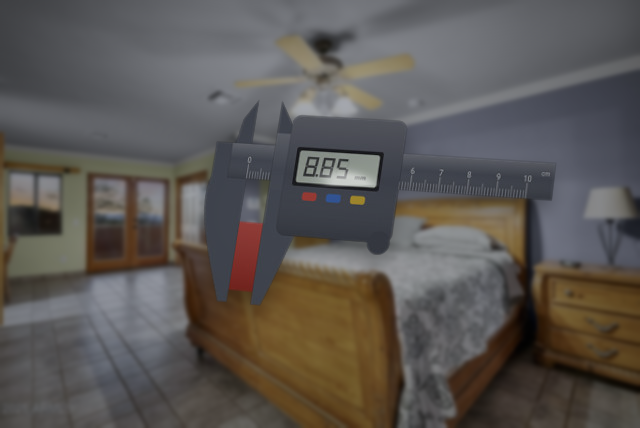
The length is 8.85; mm
